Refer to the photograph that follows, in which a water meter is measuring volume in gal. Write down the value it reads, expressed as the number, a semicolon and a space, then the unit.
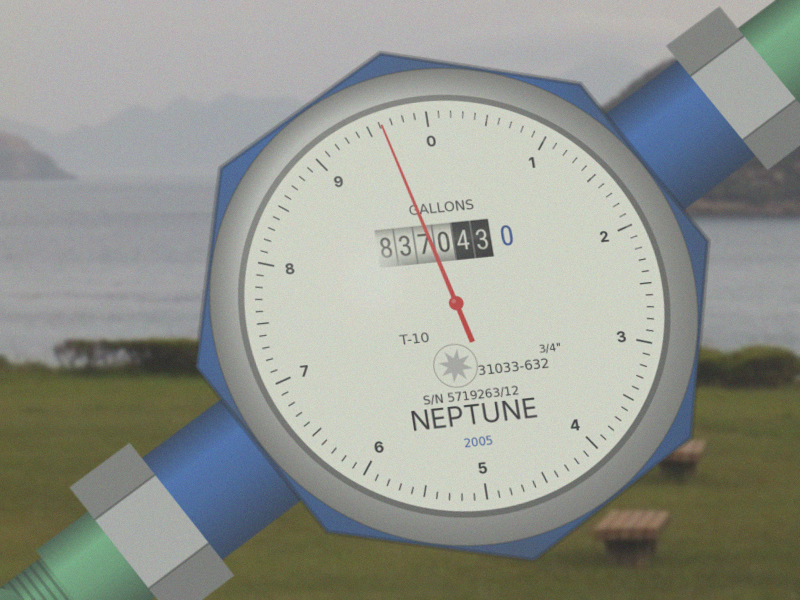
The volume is 8370429.6; gal
